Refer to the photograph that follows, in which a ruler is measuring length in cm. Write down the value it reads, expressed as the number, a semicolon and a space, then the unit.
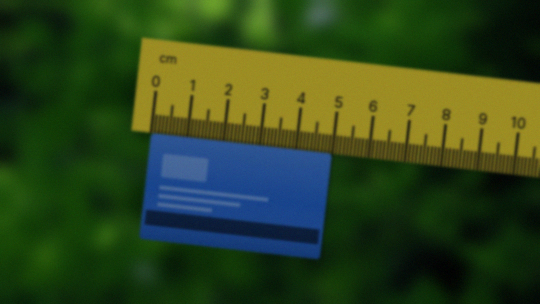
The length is 5; cm
